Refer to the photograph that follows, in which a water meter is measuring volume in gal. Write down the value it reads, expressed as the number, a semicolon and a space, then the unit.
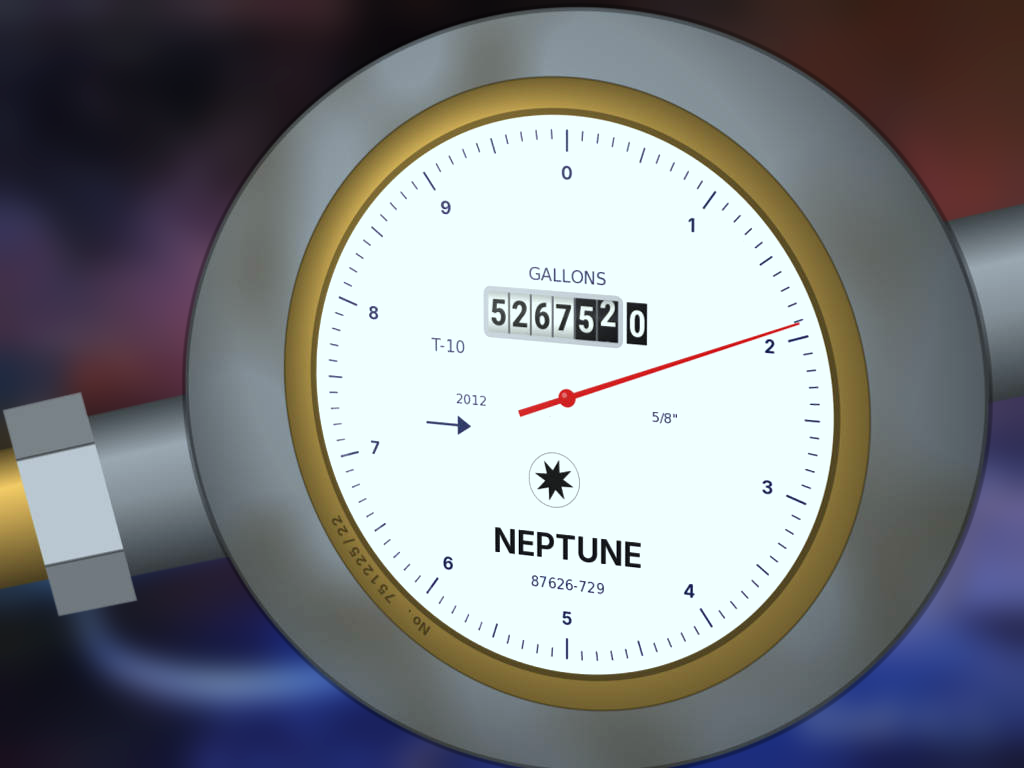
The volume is 5267521.9; gal
